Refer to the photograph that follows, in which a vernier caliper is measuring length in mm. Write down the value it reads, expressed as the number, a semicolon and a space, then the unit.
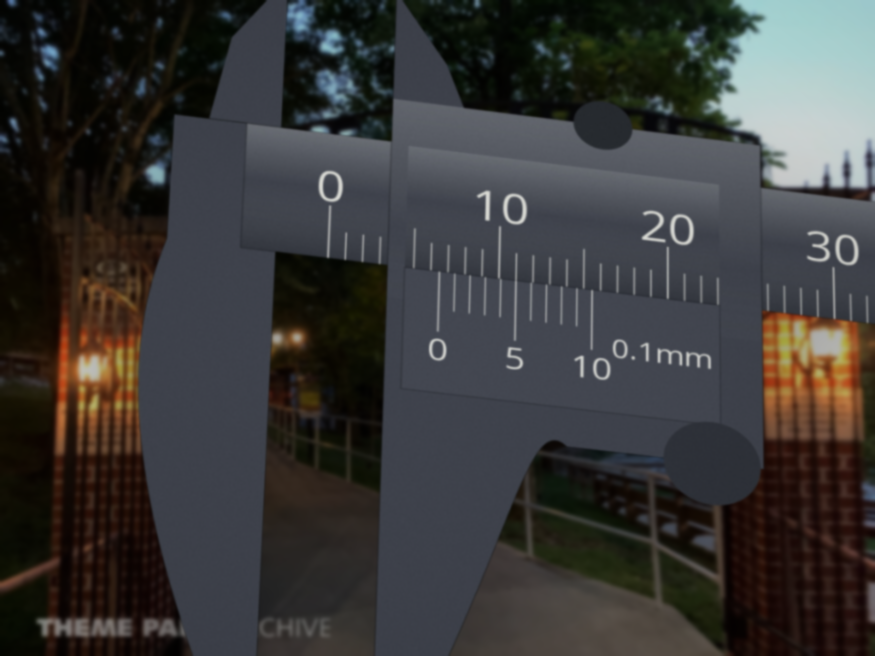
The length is 6.5; mm
